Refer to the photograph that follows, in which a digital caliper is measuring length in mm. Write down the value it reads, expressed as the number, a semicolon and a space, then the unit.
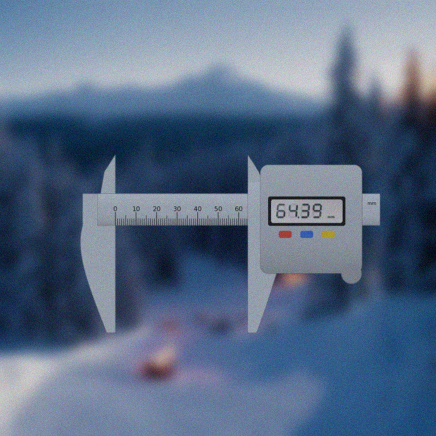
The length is 64.39; mm
